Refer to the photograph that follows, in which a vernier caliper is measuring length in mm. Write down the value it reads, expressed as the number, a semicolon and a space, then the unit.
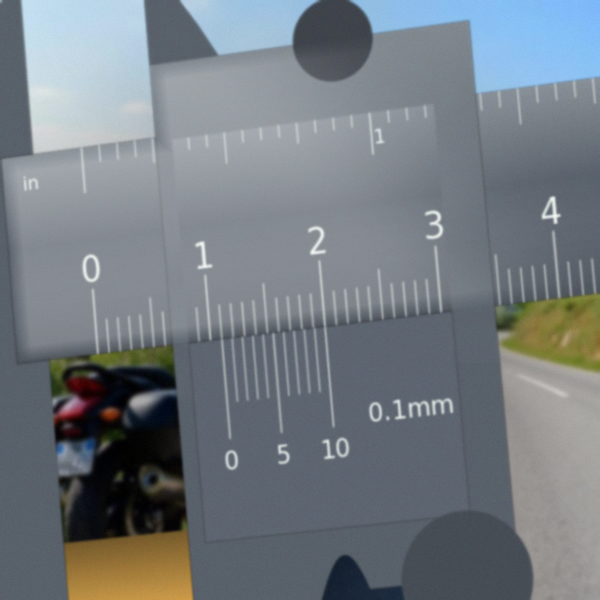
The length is 11.0; mm
